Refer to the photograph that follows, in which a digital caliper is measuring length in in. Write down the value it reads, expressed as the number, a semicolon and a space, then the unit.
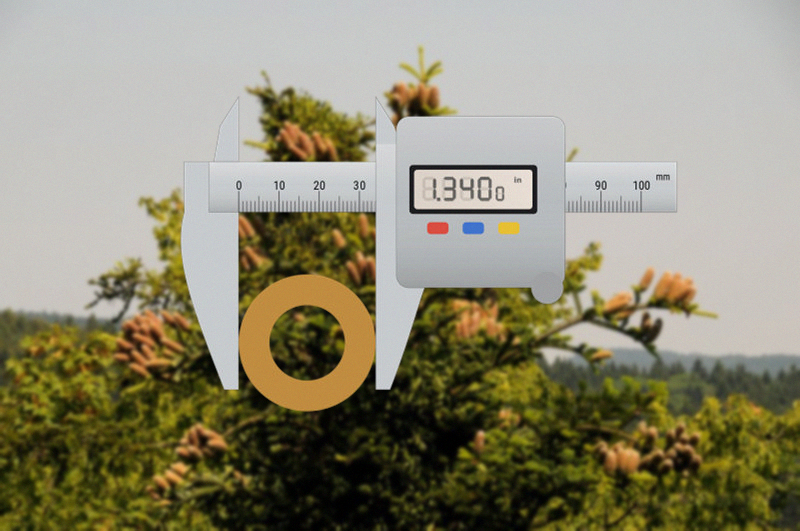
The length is 1.3400; in
